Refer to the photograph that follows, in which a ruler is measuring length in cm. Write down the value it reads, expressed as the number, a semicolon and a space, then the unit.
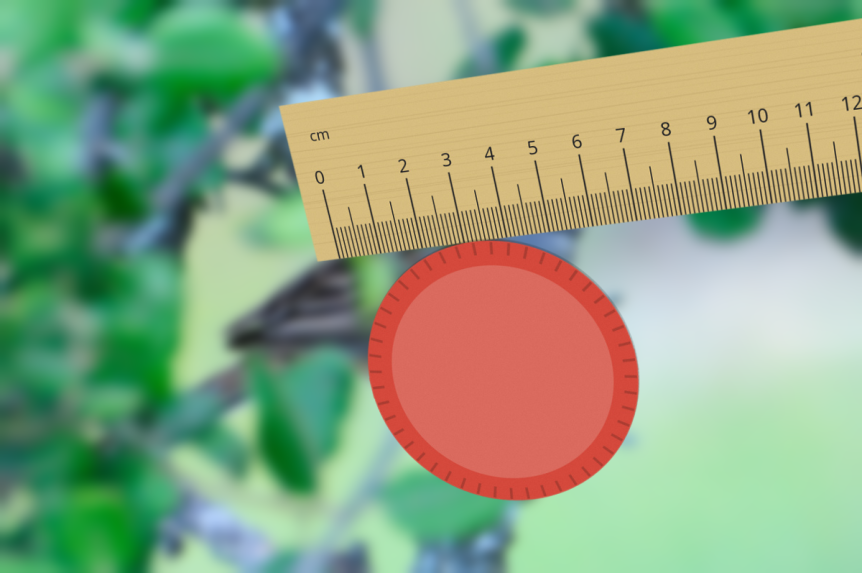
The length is 6.4; cm
